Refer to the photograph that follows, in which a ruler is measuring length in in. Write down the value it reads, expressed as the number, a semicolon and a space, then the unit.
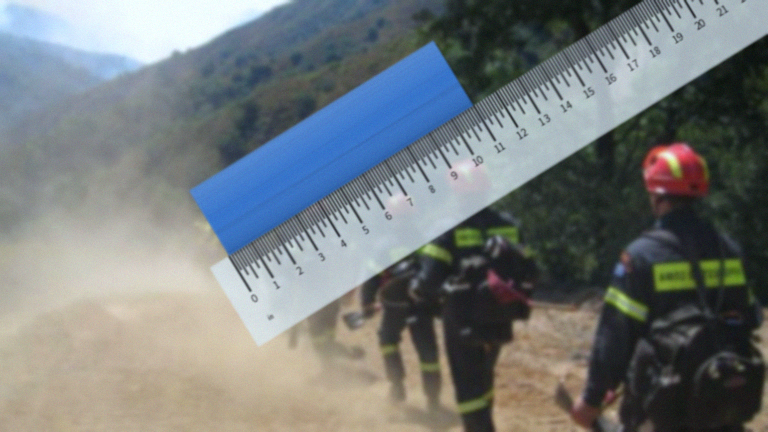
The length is 11; in
